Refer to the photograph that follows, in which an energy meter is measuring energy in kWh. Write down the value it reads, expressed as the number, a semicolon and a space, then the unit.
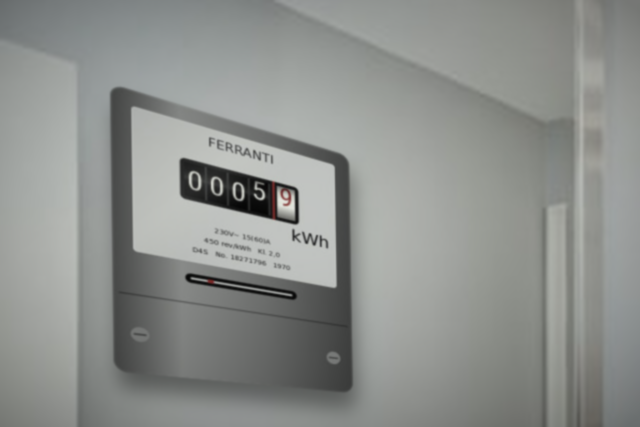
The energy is 5.9; kWh
